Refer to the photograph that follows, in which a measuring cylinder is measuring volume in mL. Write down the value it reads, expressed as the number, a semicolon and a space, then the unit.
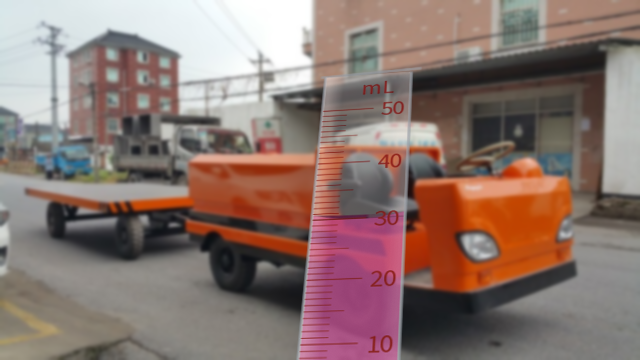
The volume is 30; mL
